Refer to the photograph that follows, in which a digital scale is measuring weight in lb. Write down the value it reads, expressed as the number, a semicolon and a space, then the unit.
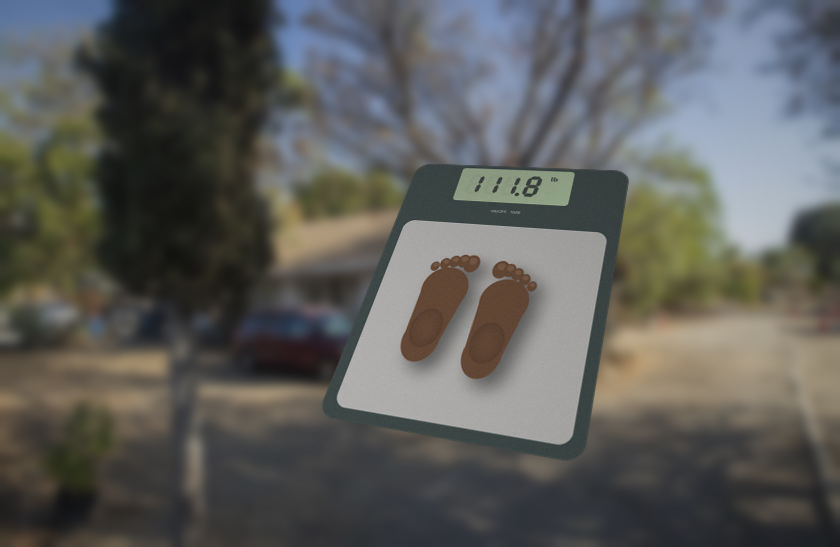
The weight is 111.8; lb
